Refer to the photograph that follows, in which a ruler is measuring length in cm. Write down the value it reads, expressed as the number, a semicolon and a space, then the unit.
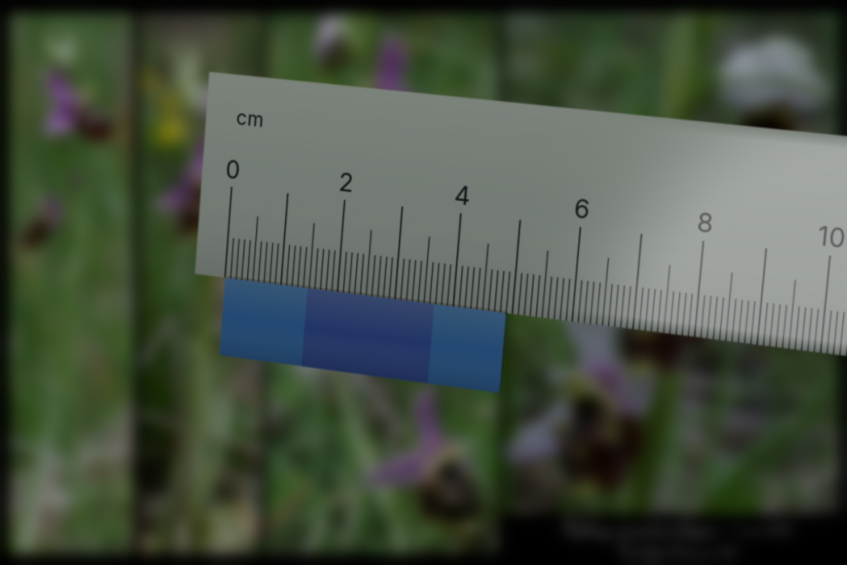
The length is 4.9; cm
